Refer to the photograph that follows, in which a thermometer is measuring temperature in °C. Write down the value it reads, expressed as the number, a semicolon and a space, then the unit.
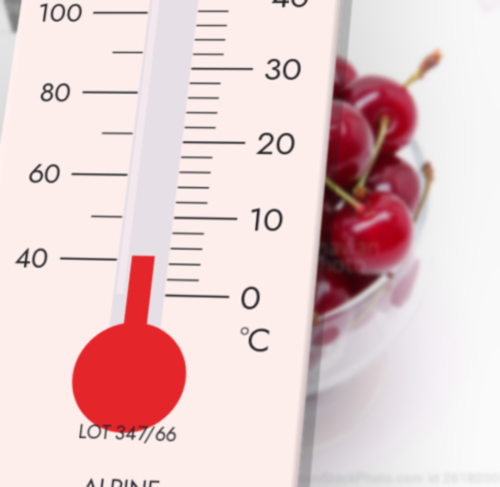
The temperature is 5; °C
